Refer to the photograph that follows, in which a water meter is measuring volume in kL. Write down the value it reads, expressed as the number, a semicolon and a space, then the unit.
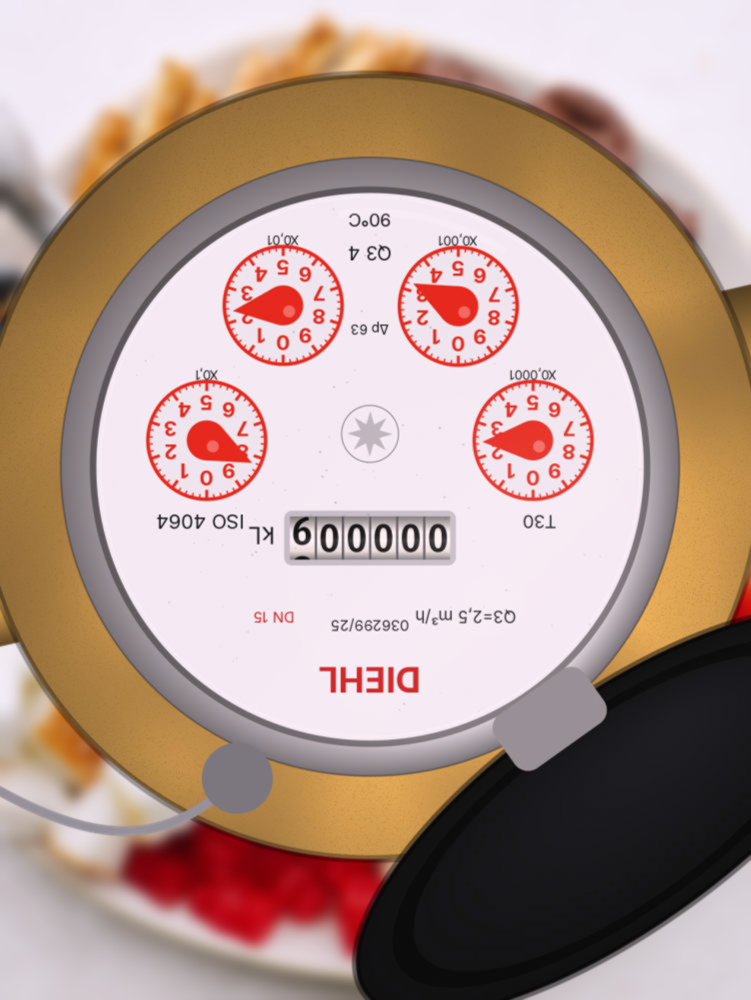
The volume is 8.8232; kL
